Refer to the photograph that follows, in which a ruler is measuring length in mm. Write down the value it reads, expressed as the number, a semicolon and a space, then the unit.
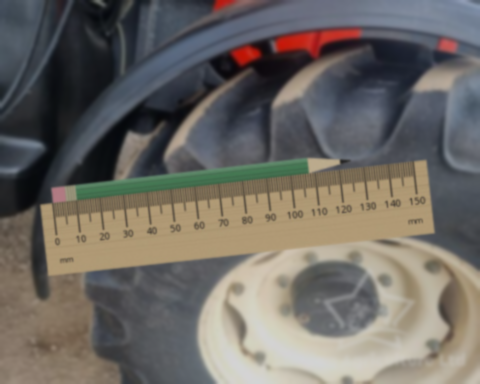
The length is 125; mm
